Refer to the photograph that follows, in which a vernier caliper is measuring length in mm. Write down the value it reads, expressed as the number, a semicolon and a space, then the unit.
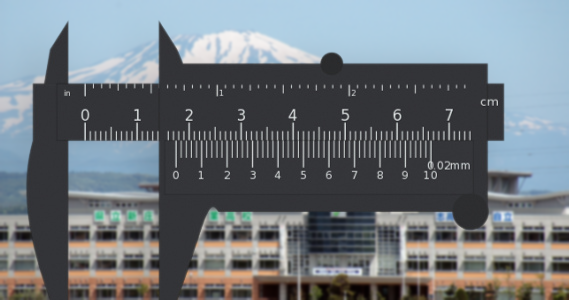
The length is 17.5; mm
